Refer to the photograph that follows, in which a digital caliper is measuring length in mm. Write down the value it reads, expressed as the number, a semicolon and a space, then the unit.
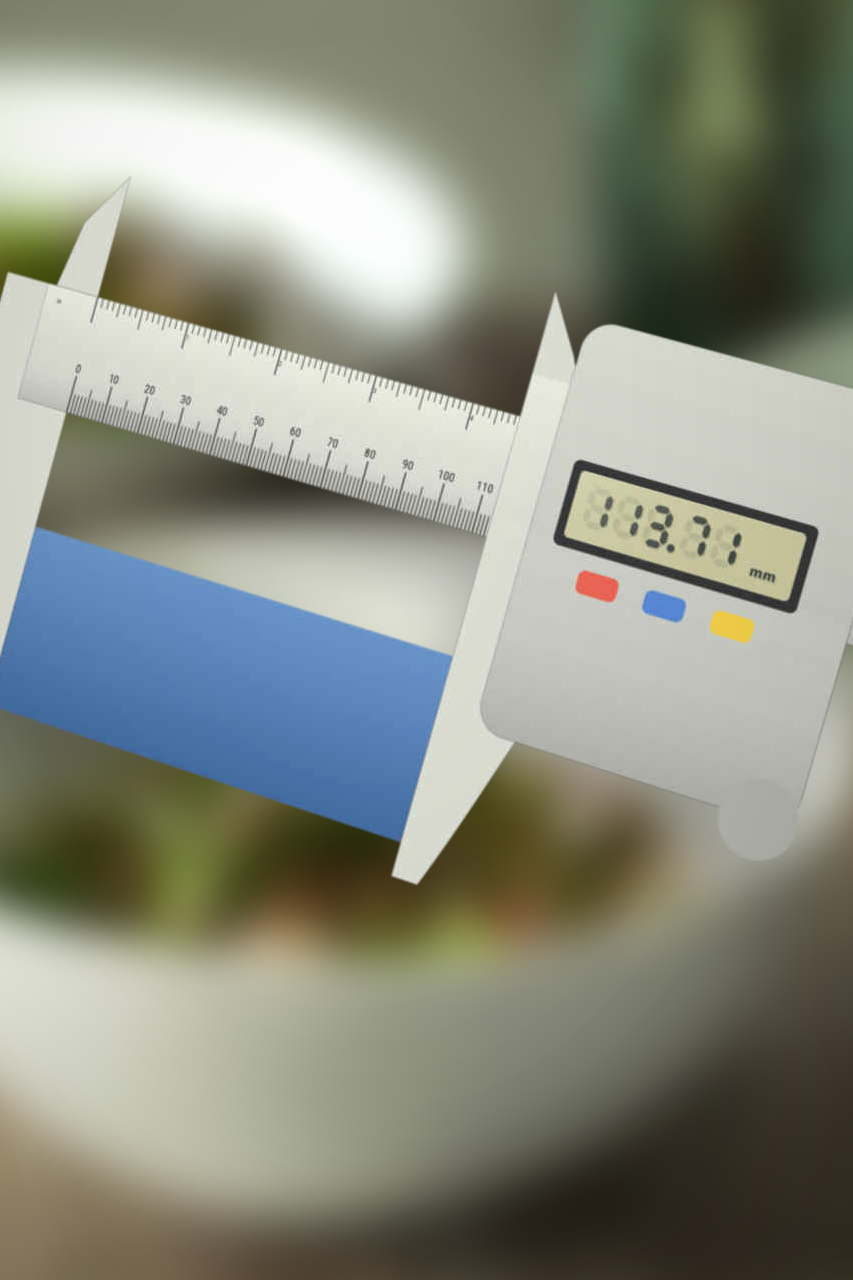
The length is 113.71; mm
